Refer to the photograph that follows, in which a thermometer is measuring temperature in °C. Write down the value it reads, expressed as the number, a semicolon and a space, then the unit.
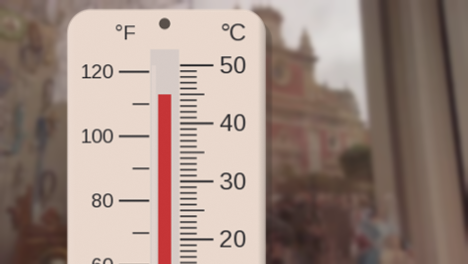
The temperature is 45; °C
